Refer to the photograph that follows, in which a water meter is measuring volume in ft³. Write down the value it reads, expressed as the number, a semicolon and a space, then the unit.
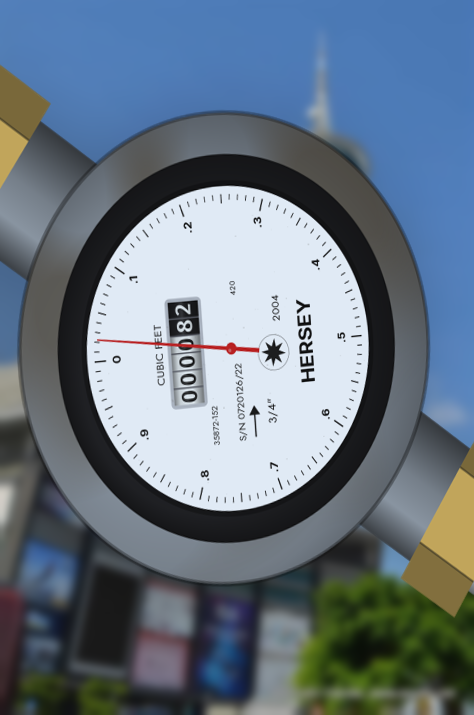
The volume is 82.02; ft³
